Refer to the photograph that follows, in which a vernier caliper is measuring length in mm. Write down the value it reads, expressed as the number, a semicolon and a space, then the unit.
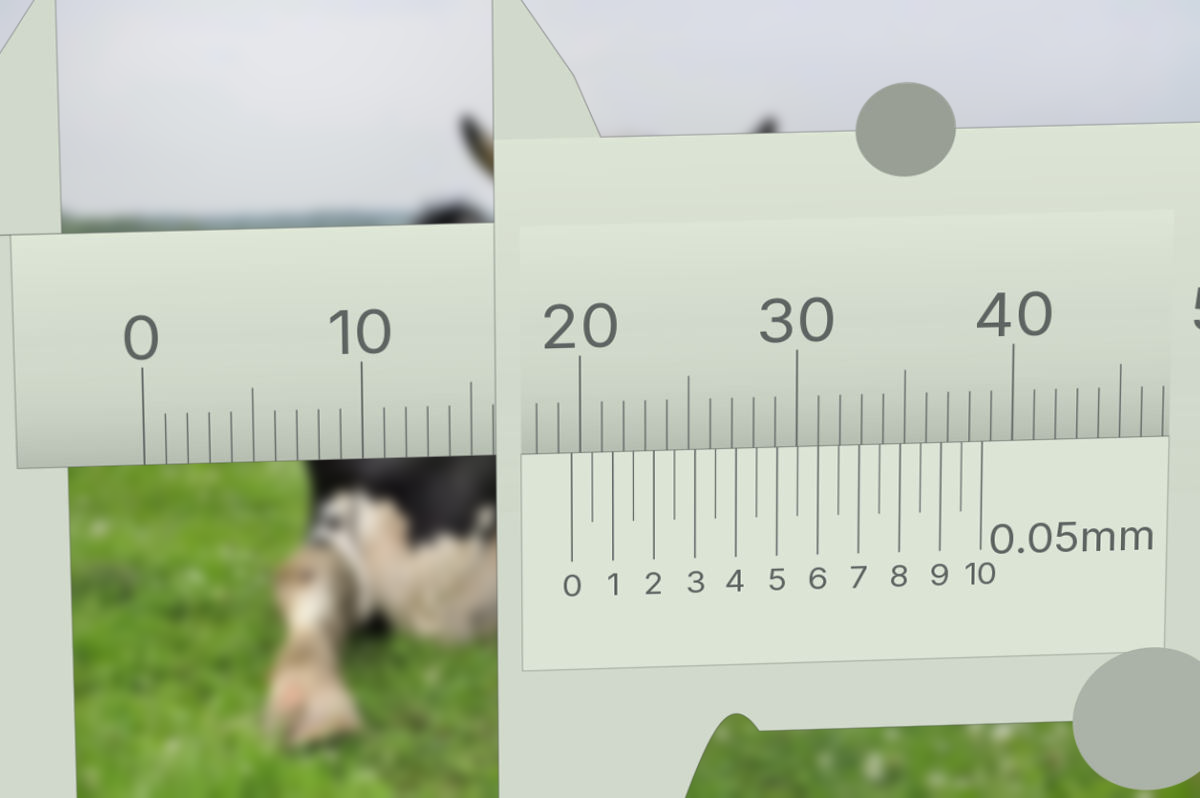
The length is 19.6; mm
